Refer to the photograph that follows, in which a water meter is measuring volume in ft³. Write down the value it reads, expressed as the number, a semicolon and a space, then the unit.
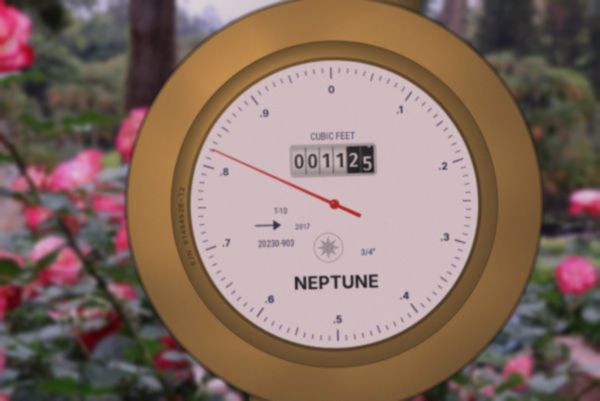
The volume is 1124.82; ft³
